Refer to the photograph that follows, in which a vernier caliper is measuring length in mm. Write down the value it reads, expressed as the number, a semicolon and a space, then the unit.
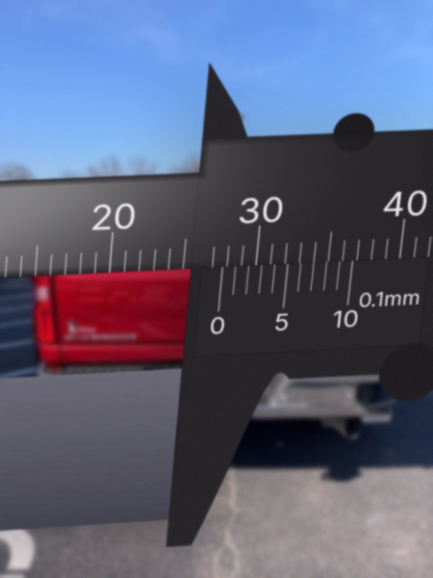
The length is 27.7; mm
